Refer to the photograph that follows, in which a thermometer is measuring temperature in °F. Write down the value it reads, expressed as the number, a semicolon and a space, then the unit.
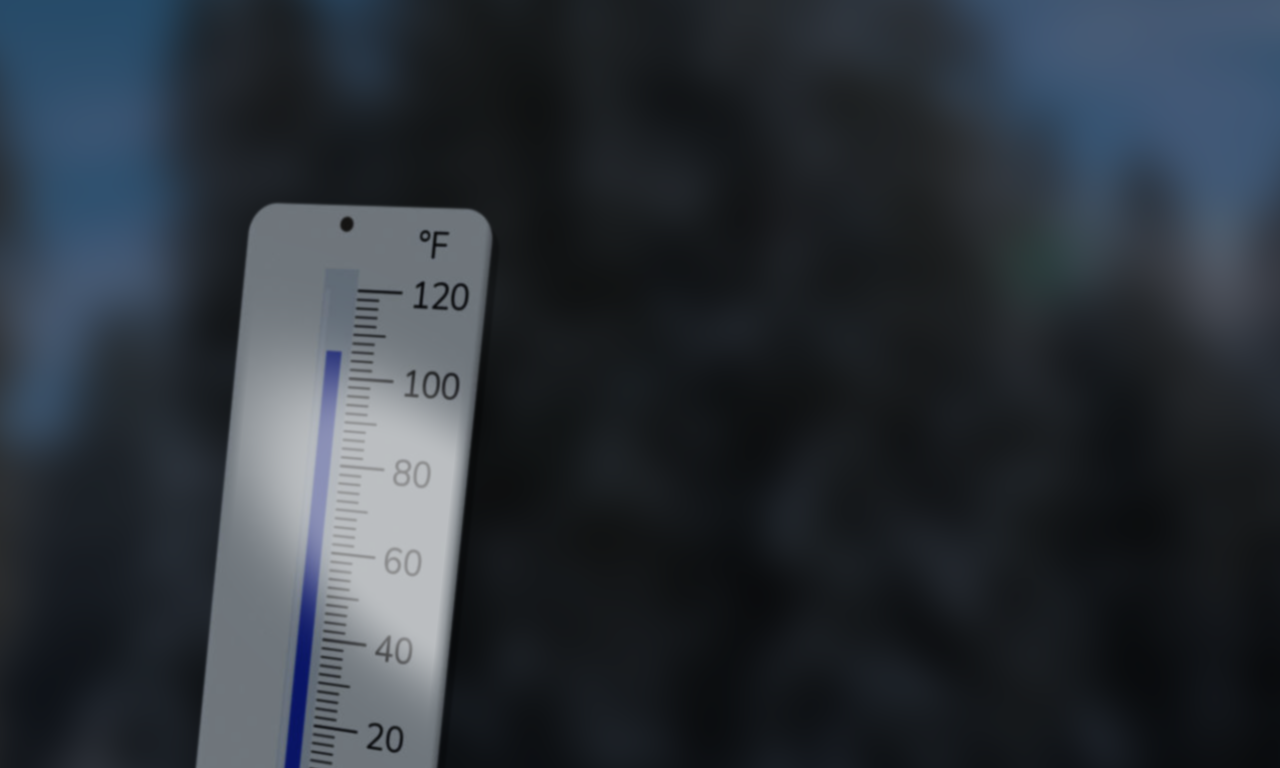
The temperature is 106; °F
